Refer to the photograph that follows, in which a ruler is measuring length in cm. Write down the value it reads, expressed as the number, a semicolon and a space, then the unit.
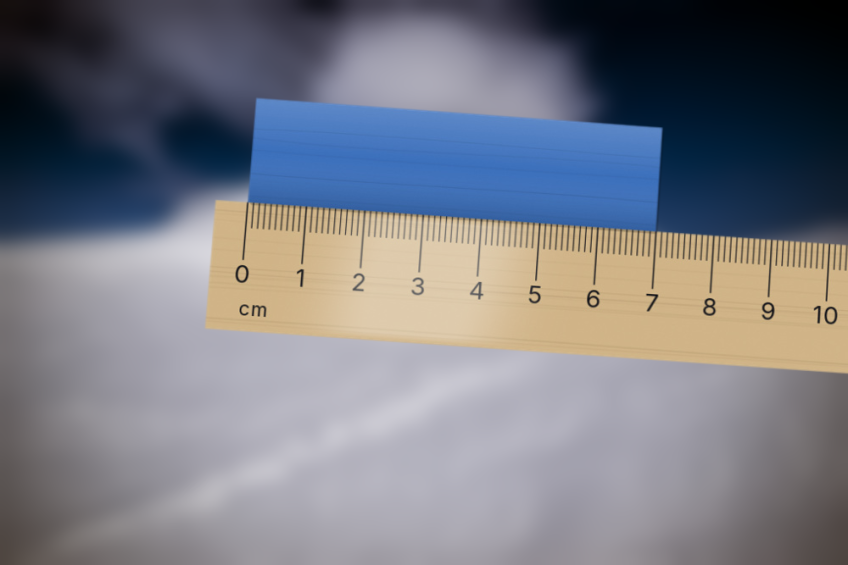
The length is 7; cm
